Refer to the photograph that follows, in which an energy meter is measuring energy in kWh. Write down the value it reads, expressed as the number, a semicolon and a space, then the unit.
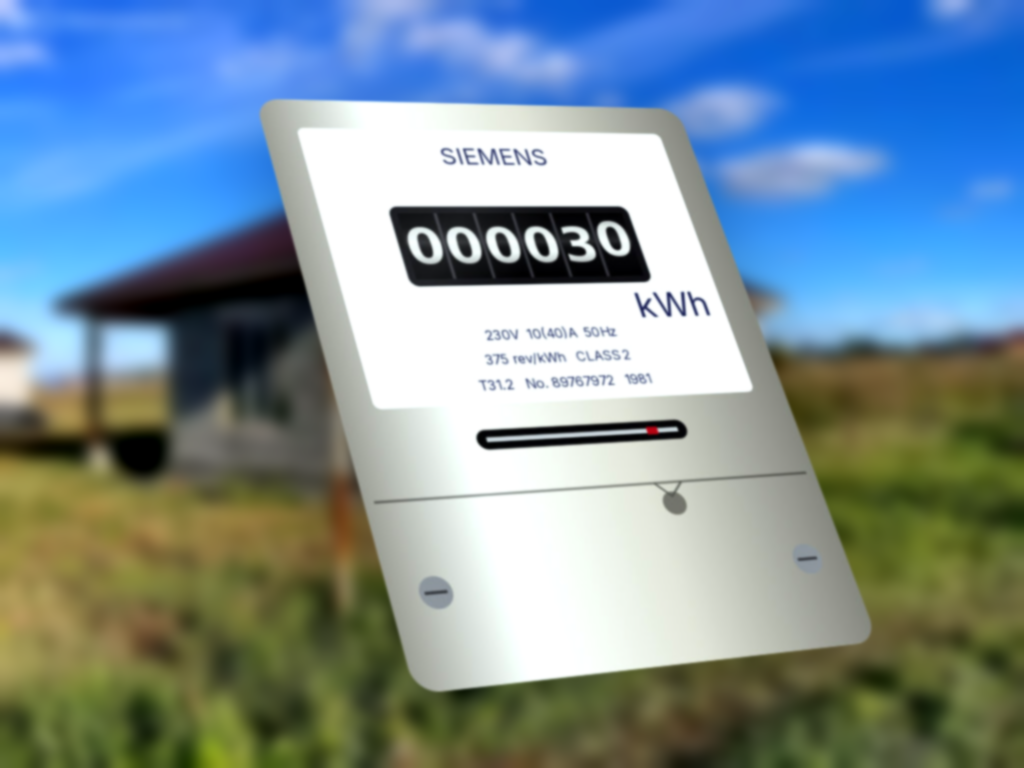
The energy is 30; kWh
